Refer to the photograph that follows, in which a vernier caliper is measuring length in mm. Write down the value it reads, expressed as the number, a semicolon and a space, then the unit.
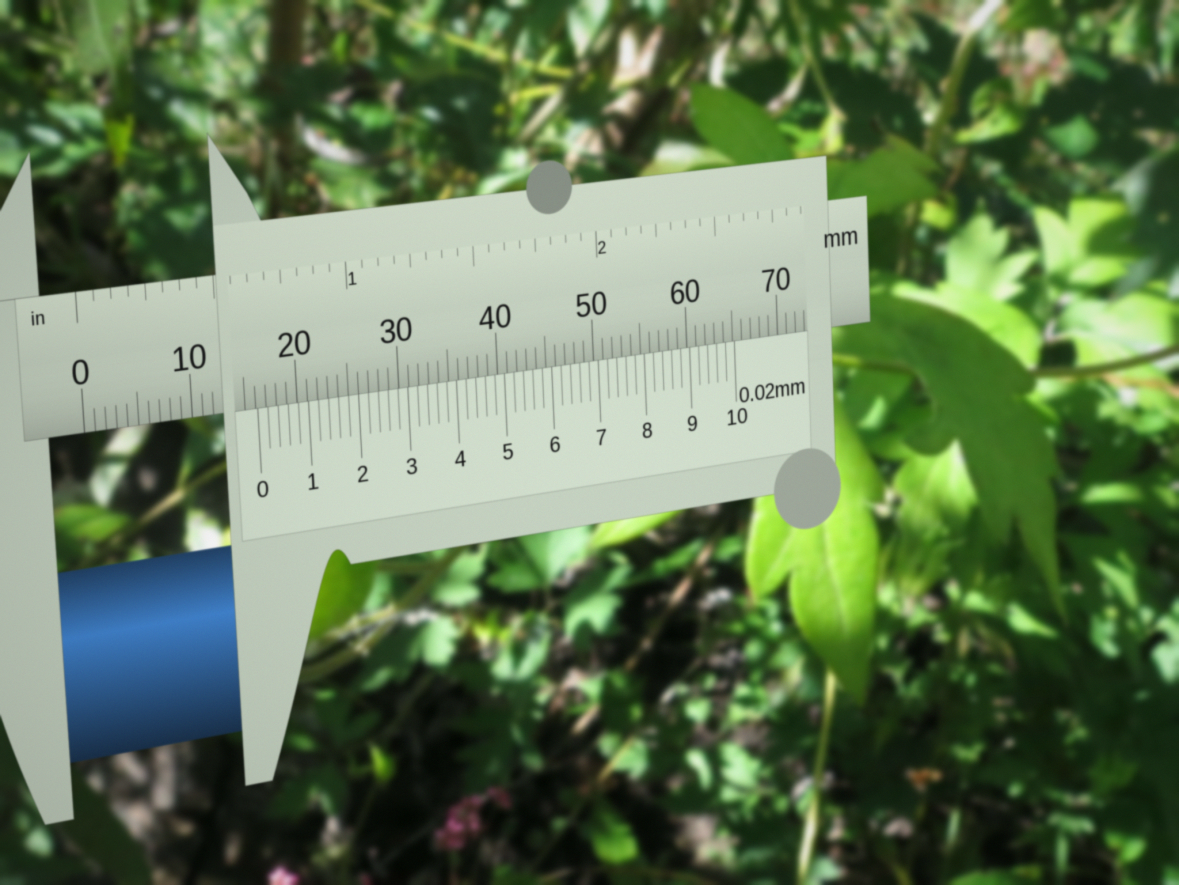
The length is 16.2; mm
